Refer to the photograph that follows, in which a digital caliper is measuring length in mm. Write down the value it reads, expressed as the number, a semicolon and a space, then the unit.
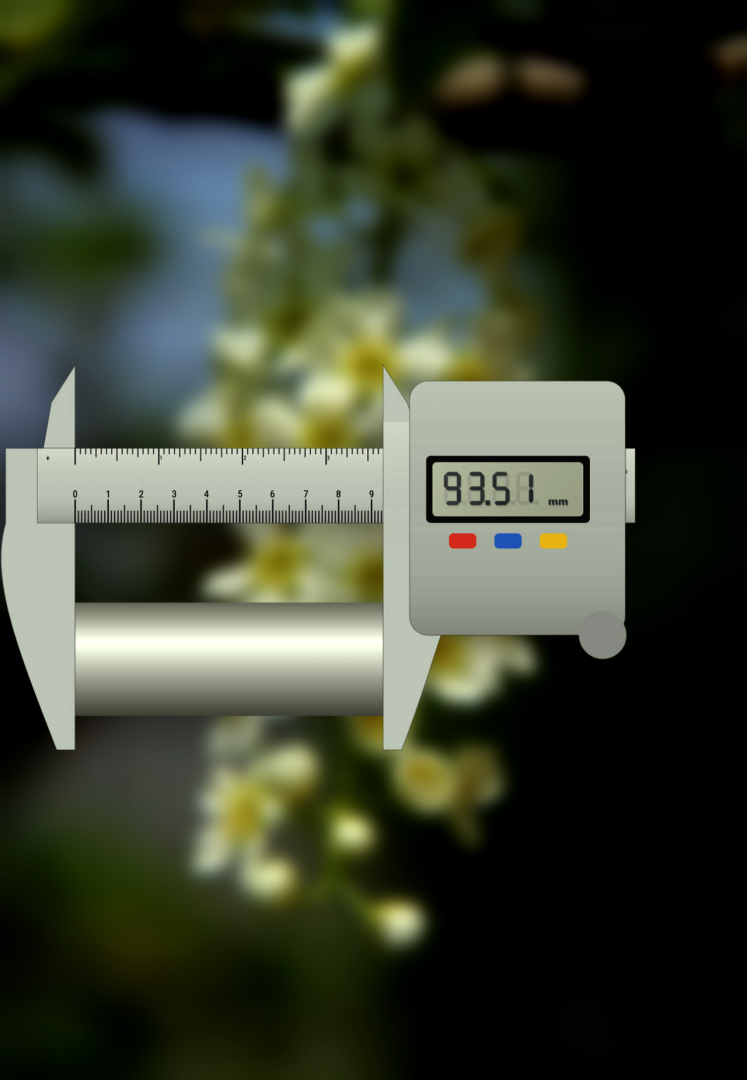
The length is 93.51; mm
